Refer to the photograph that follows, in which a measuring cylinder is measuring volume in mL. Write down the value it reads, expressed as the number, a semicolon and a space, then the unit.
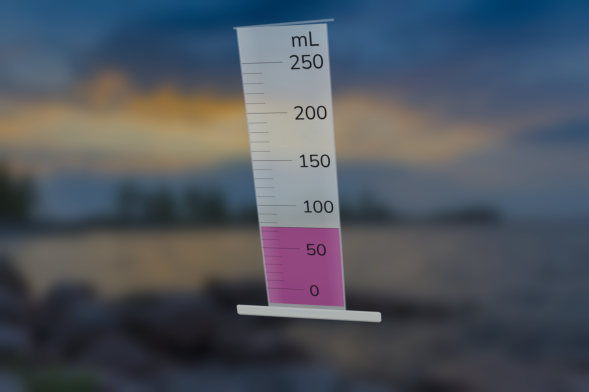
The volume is 75; mL
